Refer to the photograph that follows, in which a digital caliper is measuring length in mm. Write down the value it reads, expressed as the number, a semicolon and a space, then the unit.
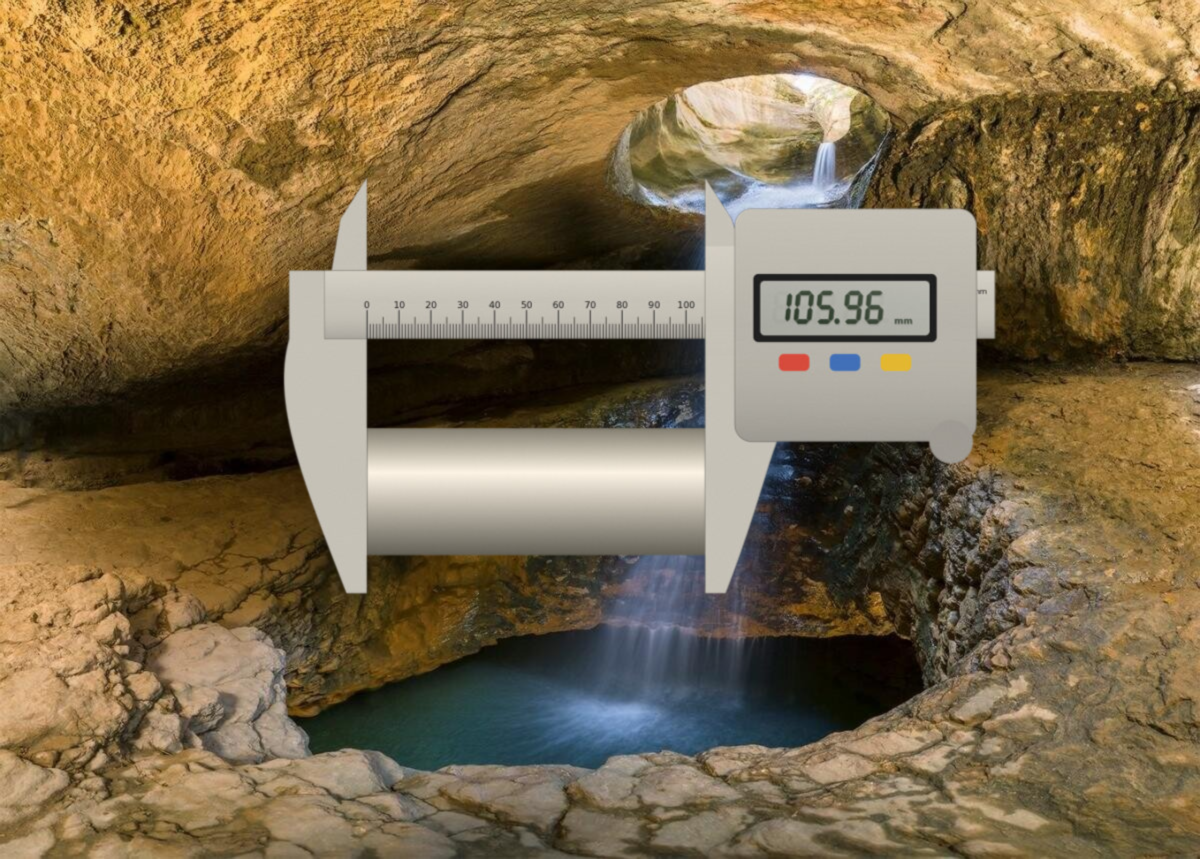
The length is 105.96; mm
